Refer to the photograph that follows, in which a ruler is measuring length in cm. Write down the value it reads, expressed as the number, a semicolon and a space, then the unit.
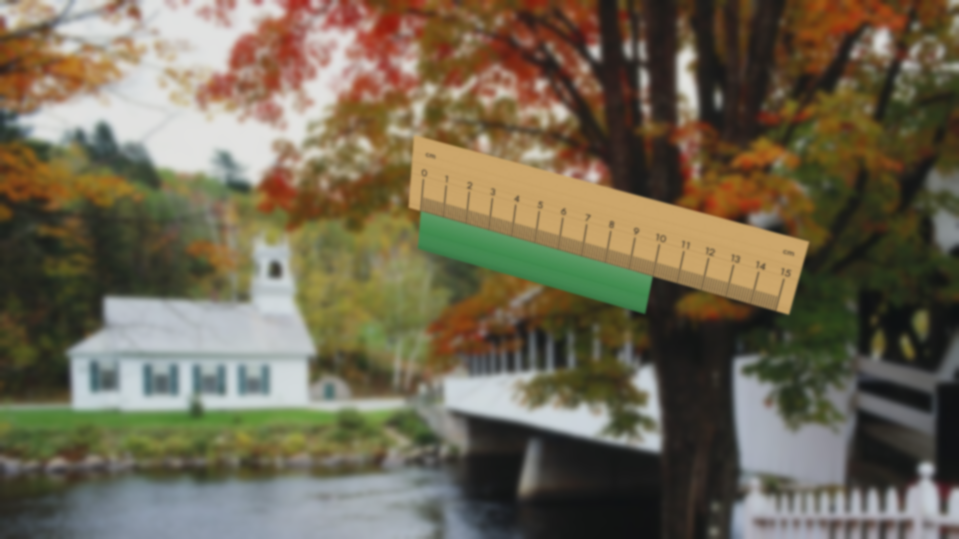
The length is 10; cm
